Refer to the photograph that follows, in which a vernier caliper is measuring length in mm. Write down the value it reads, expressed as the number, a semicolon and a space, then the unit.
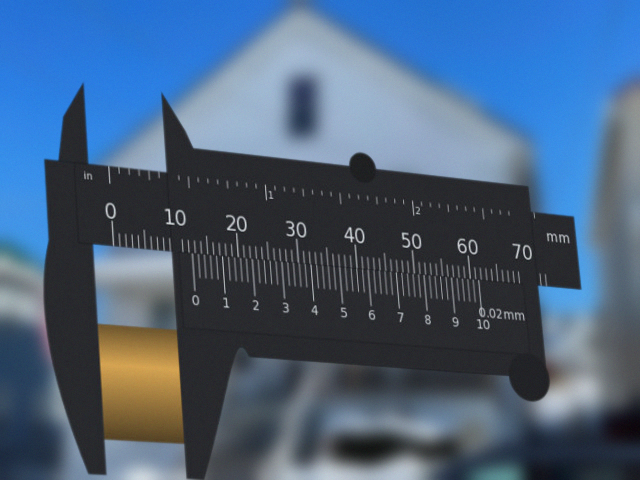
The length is 12.5; mm
